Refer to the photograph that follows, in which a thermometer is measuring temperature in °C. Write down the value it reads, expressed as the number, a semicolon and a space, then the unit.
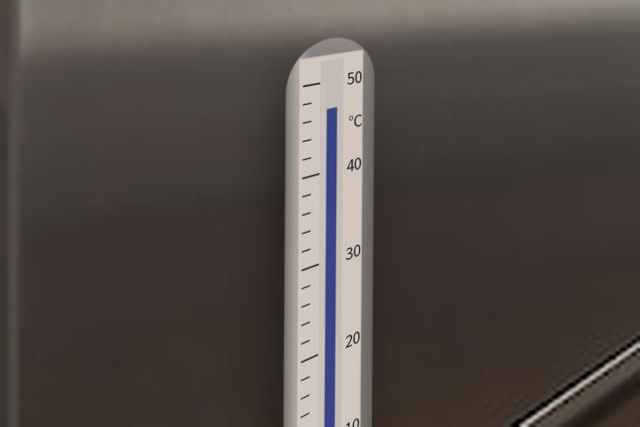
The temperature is 47; °C
